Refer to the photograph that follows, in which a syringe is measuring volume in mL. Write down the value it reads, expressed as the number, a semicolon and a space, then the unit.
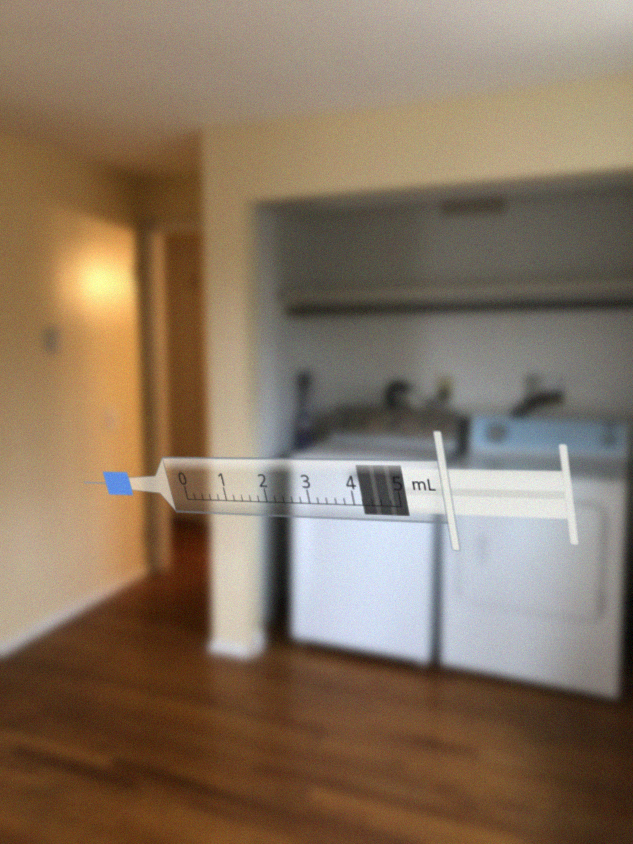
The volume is 4.2; mL
